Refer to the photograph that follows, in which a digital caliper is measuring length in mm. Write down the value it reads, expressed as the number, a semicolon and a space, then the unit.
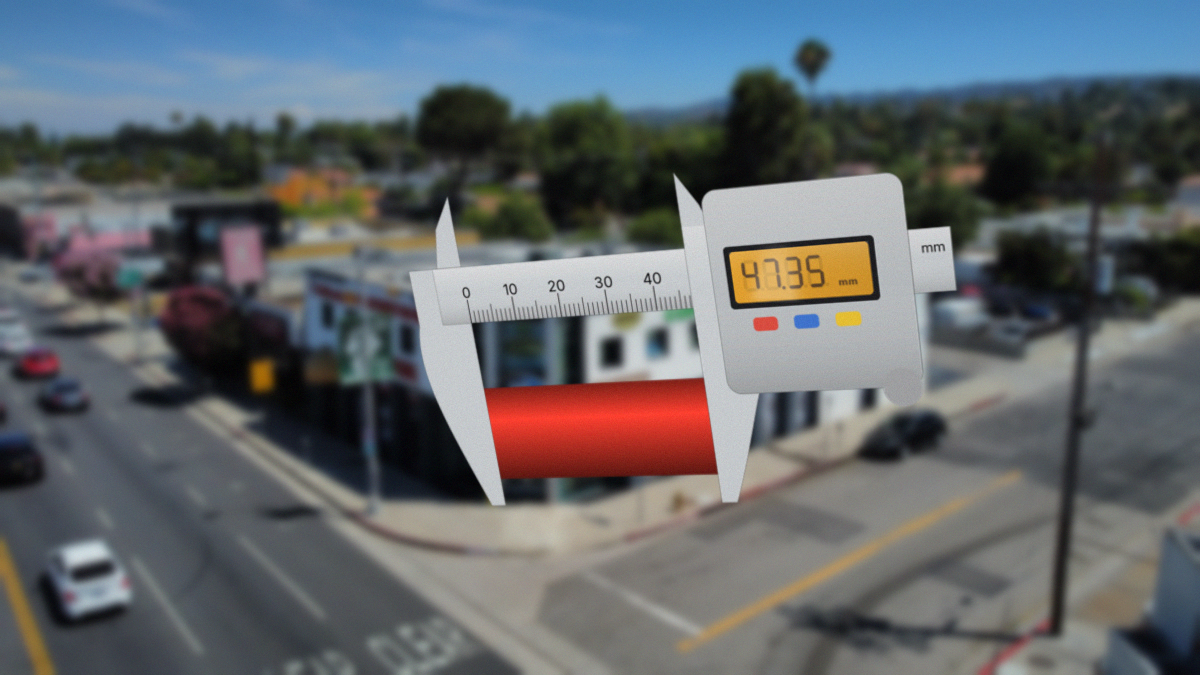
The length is 47.35; mm
